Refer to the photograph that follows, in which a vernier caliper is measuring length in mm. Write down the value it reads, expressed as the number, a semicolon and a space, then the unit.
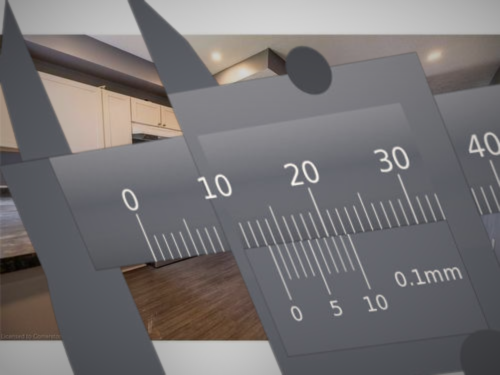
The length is 13.2; mm
